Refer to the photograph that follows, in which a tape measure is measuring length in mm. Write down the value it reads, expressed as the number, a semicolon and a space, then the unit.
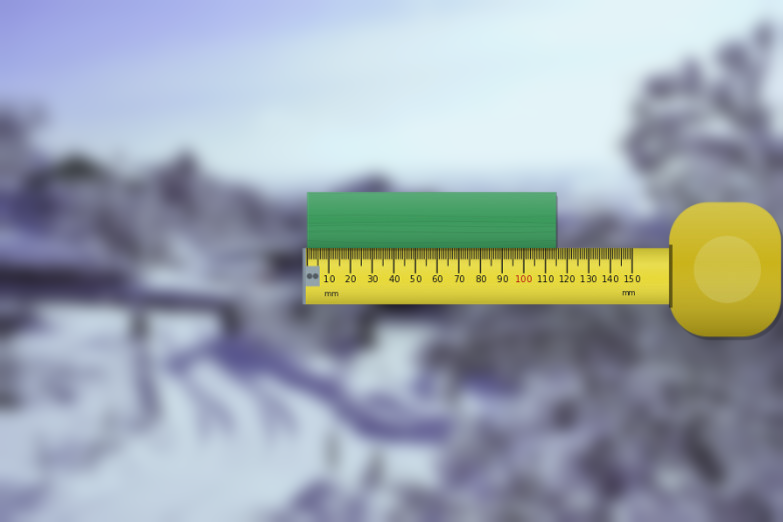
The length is 115; mm
